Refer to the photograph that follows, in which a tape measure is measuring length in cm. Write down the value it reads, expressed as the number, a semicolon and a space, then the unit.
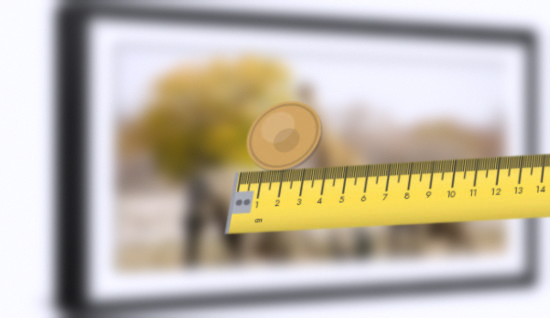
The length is 3.5; cm
